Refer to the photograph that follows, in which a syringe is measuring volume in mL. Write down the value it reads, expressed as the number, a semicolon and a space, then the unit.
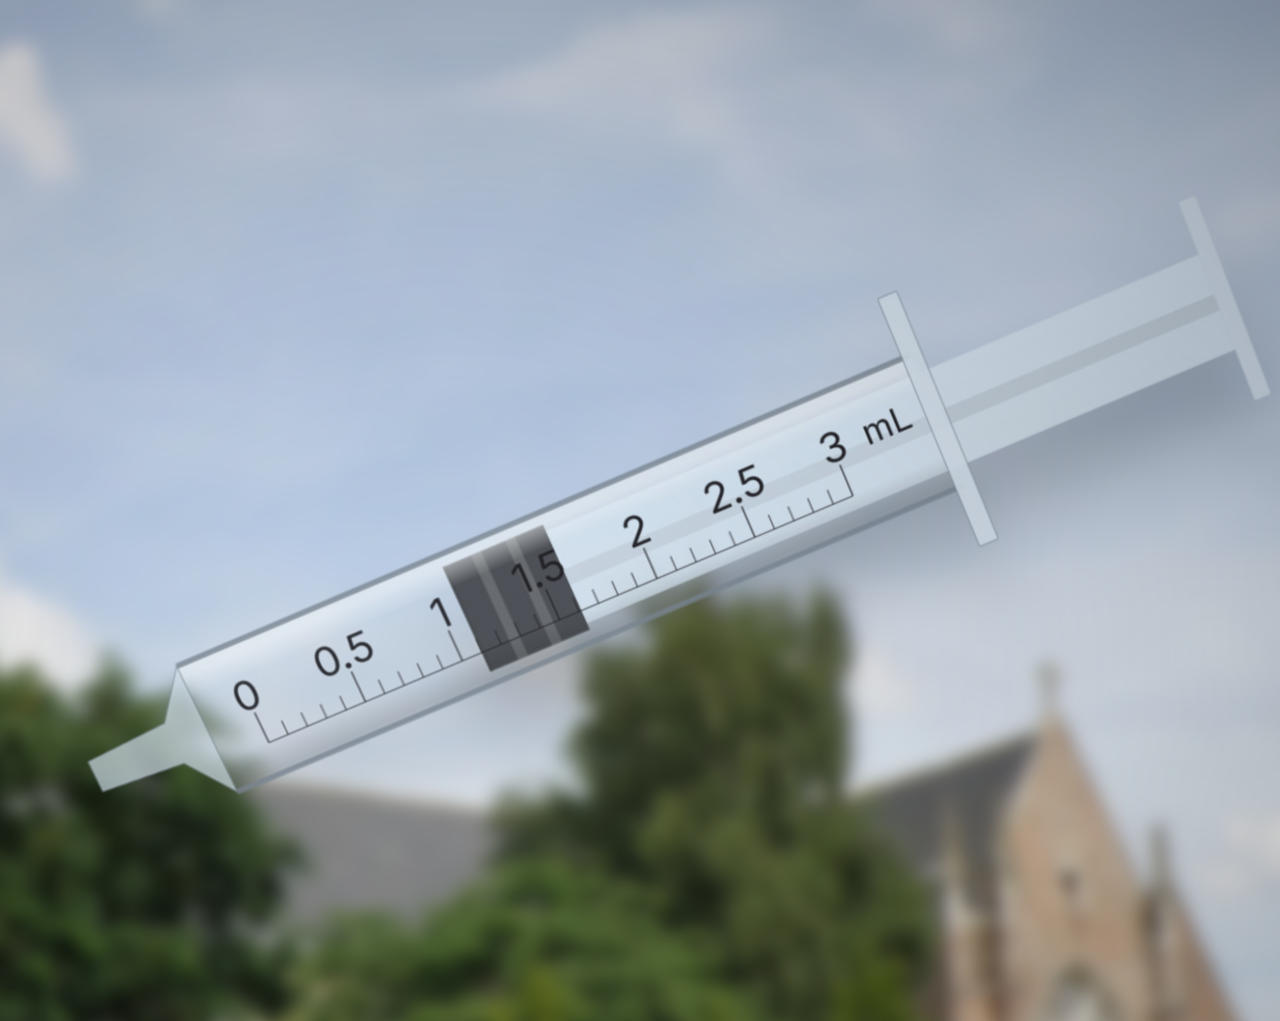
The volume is 1.1; mL
